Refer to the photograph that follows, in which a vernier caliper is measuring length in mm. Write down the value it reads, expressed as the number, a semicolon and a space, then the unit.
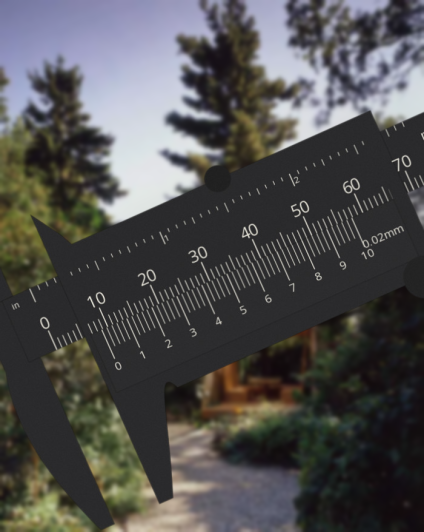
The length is 8.8; mm
